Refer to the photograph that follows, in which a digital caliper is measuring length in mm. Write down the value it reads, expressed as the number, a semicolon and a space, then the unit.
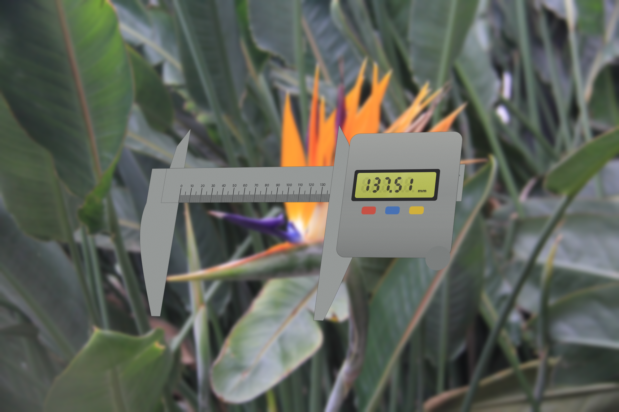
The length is 137.51; mm
